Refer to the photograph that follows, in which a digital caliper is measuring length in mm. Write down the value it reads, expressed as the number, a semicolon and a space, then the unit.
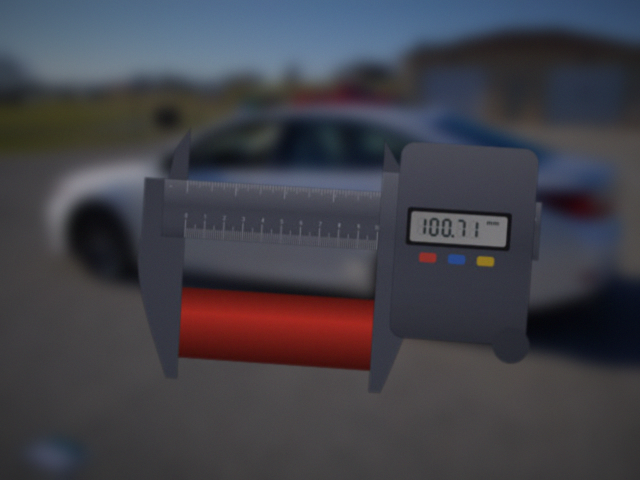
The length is 100.71; mm
